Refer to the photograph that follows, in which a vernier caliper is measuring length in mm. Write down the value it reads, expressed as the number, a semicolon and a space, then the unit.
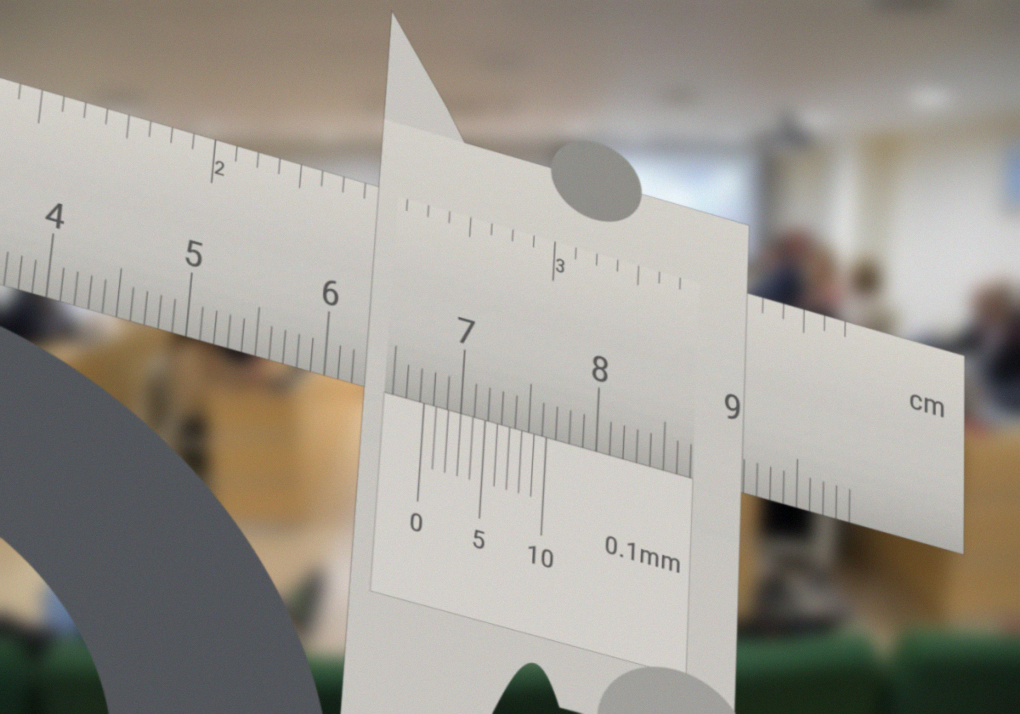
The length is 67.3; mm
